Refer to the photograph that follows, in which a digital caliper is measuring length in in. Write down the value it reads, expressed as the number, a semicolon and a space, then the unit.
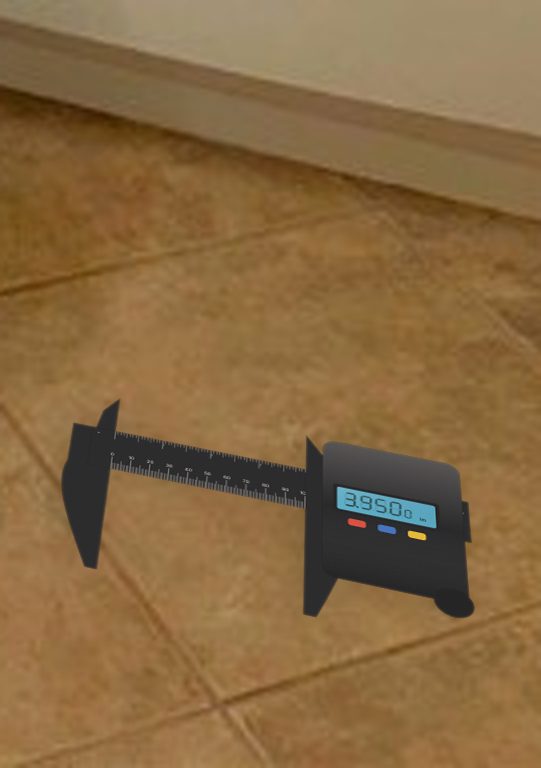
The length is 3.9500; in
